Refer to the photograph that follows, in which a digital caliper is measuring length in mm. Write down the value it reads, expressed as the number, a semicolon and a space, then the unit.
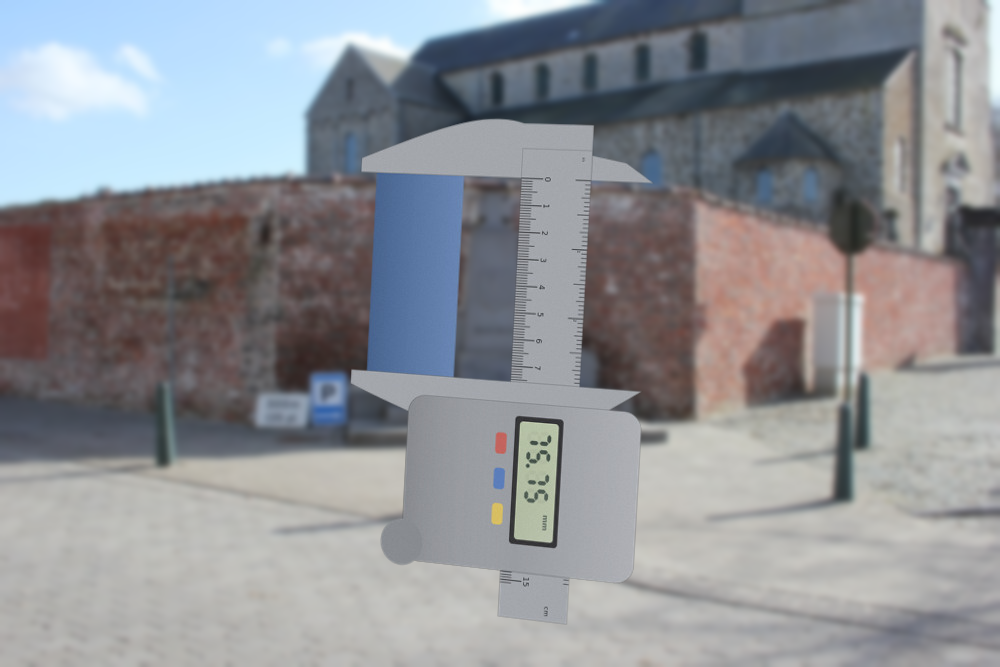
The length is 75.75; mm
